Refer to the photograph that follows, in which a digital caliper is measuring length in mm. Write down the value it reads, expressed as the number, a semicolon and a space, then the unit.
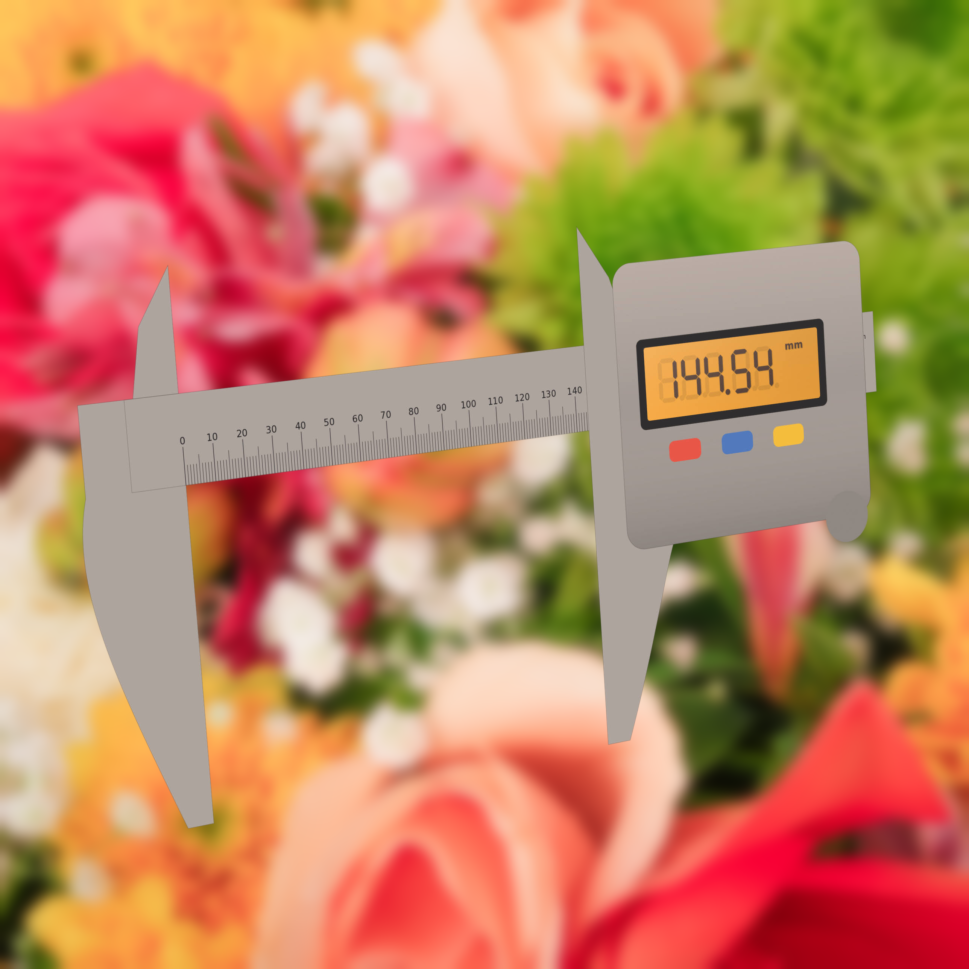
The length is 144.54; mm
